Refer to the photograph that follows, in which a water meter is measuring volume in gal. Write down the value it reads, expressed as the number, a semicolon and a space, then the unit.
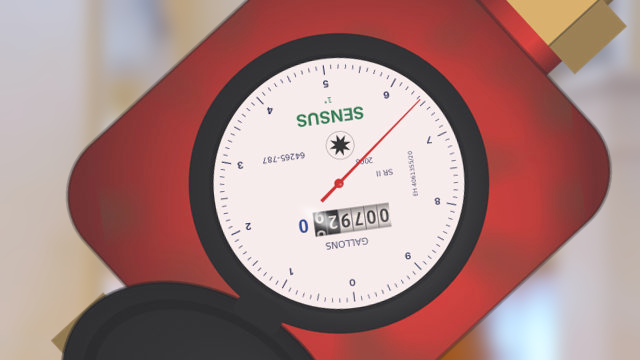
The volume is 79286.4; gal
